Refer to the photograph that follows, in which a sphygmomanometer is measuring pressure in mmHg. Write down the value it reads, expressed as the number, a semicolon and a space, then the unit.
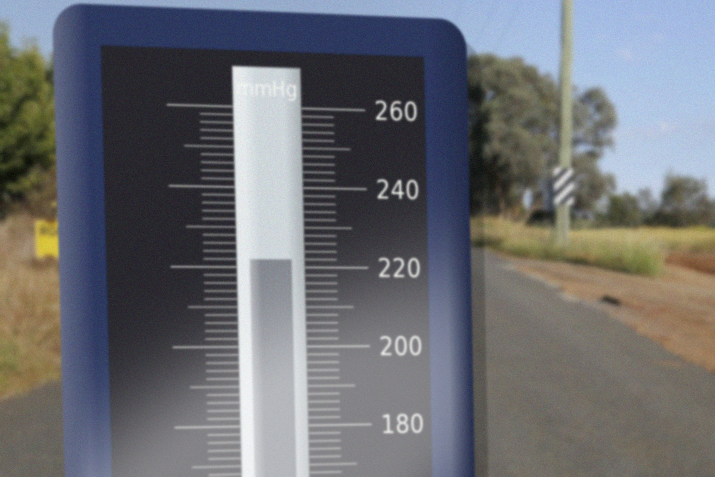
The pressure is 222; mmHg
